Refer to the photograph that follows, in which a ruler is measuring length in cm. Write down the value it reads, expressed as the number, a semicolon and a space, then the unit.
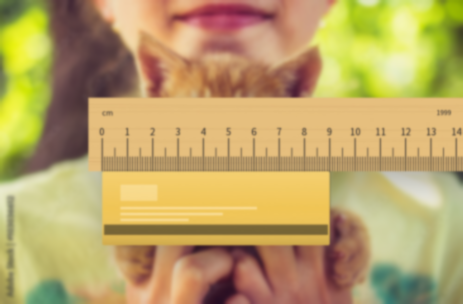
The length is 9; cm
